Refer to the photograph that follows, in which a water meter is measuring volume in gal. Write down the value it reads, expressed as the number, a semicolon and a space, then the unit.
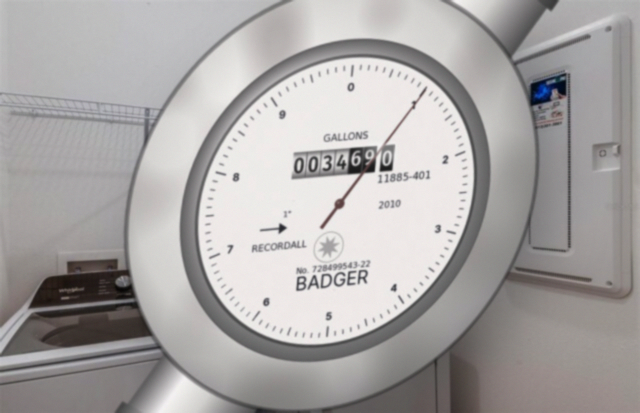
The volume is 34691.0; gal
